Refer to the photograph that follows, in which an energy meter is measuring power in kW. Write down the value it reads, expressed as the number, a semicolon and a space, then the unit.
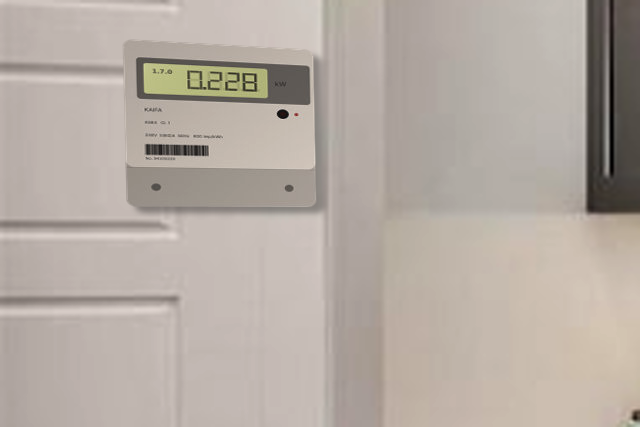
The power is 0.228; kW
